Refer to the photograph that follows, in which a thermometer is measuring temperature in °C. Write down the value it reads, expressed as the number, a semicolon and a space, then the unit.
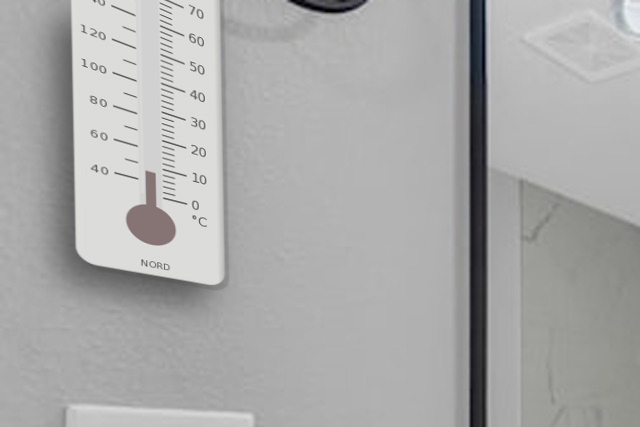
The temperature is 8; °C
